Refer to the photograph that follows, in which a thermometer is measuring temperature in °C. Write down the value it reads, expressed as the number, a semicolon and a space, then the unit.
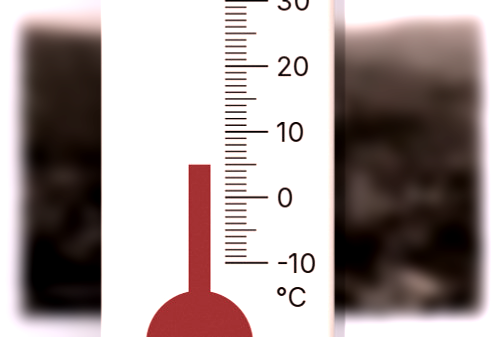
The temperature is 5; °C
